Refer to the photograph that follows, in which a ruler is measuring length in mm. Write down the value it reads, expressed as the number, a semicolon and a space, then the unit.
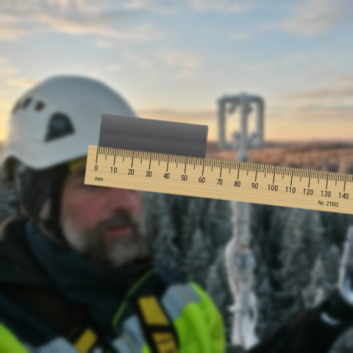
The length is 60; mm
